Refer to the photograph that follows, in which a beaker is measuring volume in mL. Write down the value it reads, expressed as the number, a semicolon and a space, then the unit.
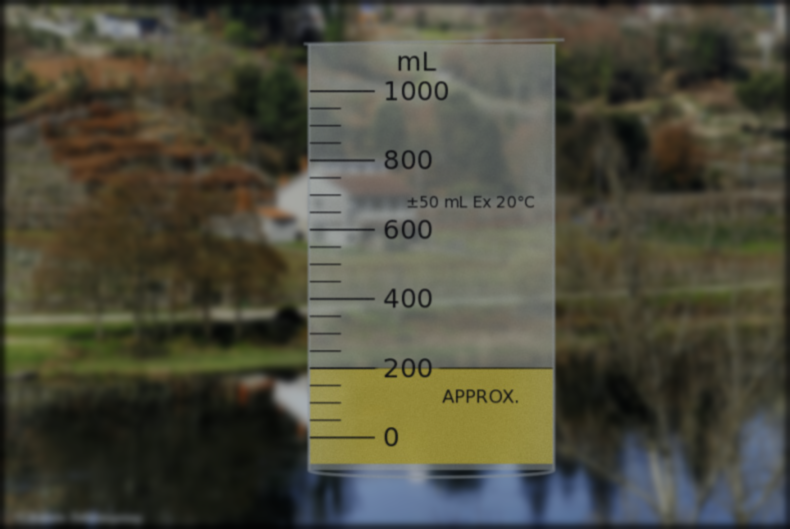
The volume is 200; mL
